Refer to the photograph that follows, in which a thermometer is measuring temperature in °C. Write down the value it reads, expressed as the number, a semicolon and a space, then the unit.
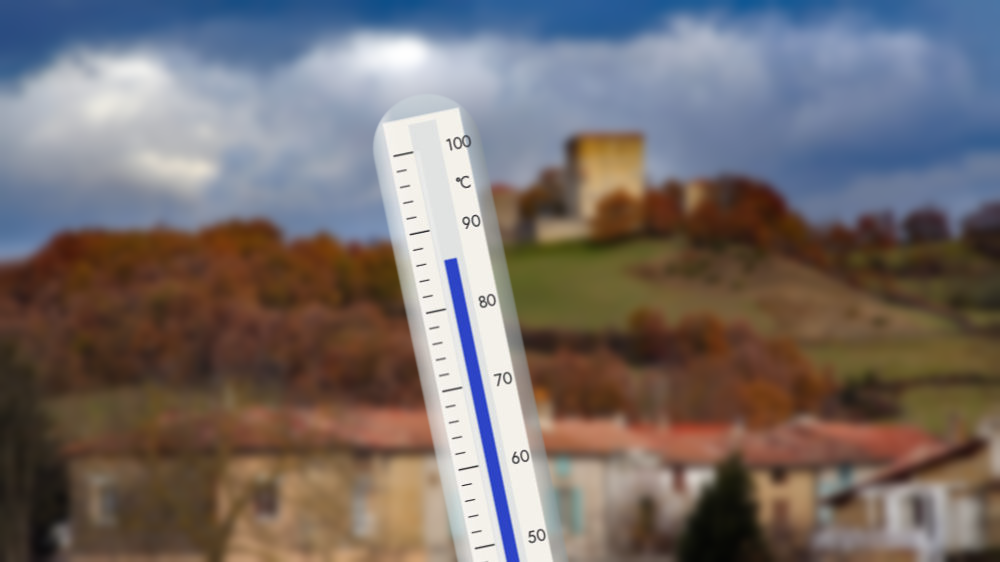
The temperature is 86; °C
